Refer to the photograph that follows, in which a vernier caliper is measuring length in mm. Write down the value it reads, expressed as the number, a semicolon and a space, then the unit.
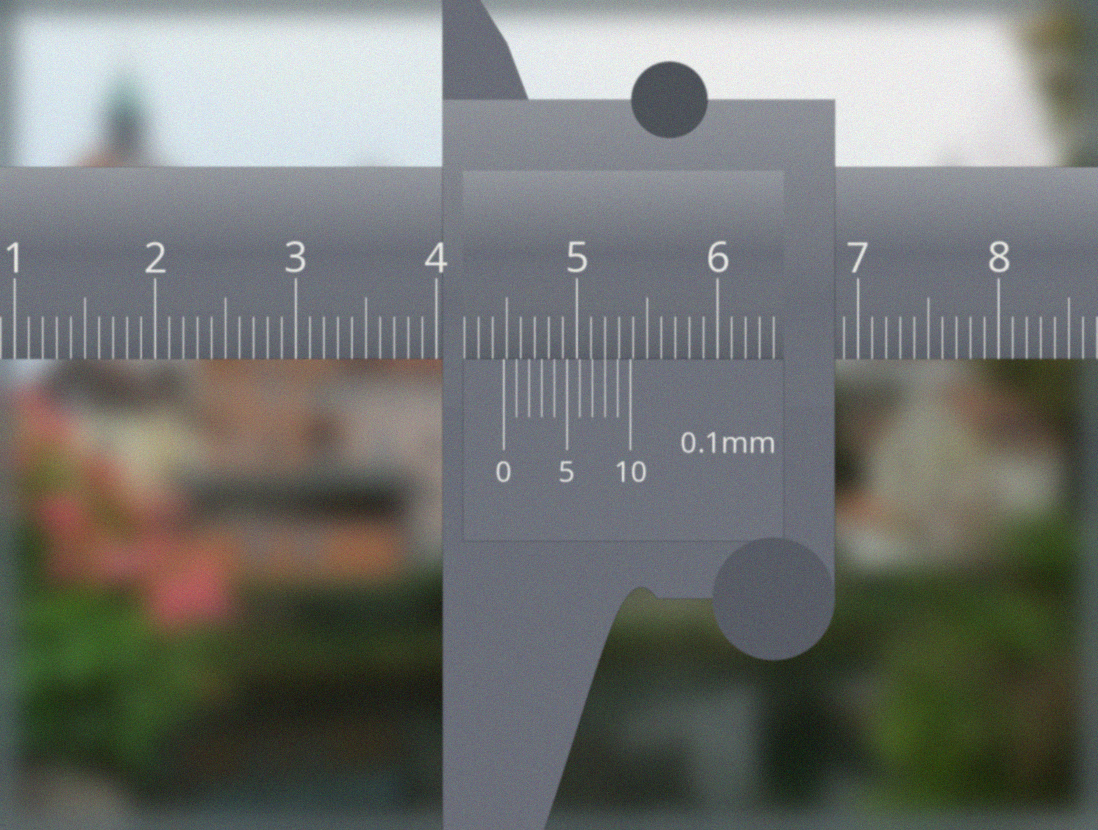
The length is 44.8; mm
